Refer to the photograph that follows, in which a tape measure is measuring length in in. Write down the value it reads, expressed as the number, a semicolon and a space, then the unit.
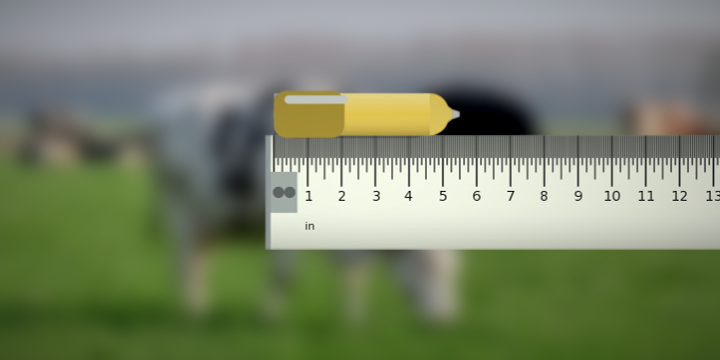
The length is 5.5; in
